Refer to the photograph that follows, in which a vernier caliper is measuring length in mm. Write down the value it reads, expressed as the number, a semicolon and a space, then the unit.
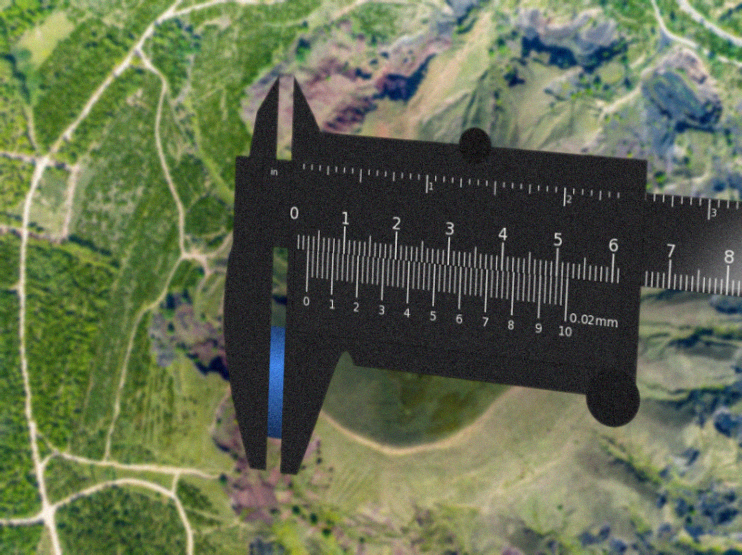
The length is 3.0; mm
